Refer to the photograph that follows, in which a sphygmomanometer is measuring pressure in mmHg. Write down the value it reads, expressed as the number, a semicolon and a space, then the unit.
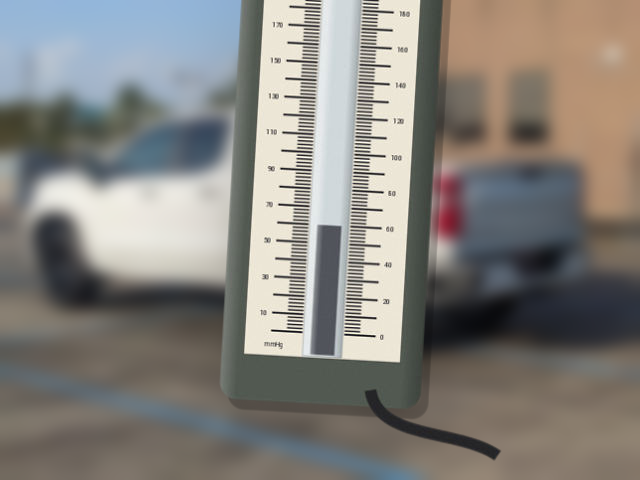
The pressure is 60; mmHg
